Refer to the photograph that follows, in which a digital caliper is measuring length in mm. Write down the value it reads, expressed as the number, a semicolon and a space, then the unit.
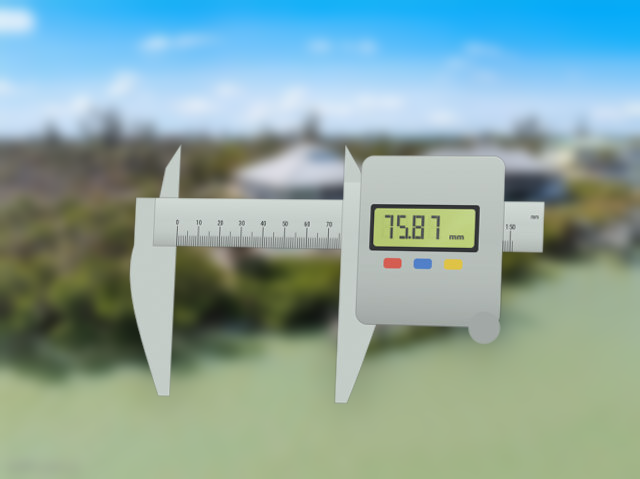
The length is 75.87; mm
